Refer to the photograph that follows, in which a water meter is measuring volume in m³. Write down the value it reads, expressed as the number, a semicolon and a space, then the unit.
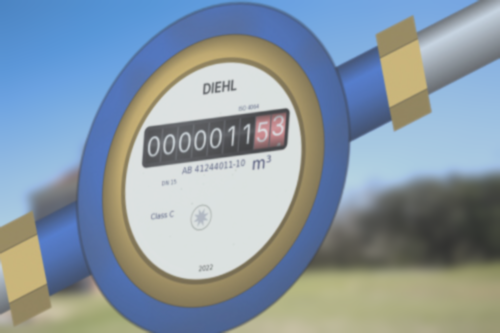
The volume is 11.53; m³
